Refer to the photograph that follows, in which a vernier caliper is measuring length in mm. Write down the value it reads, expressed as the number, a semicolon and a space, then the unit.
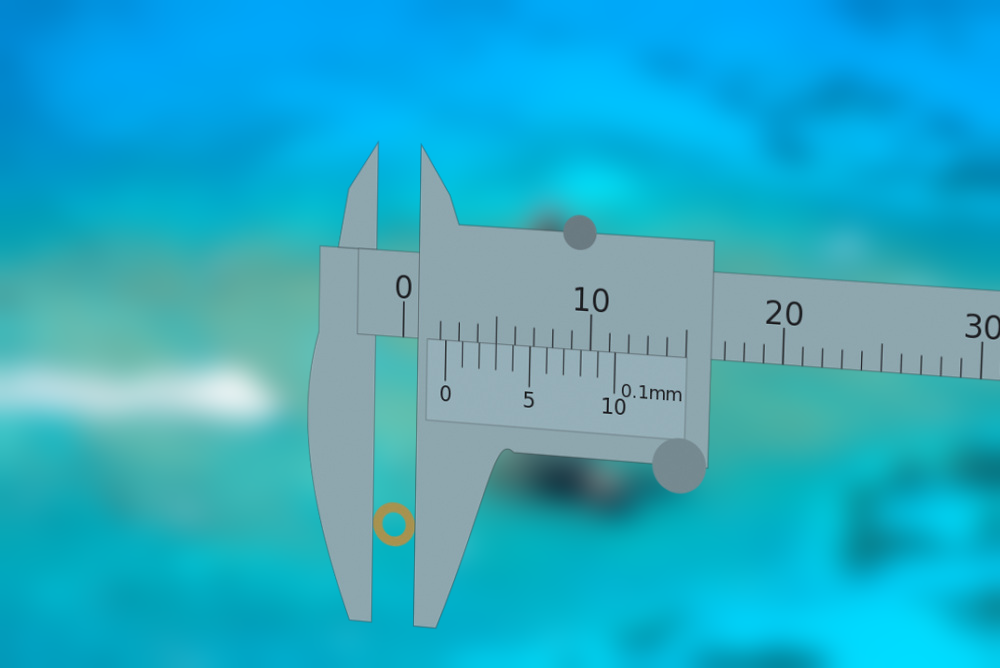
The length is 2.3; mm
